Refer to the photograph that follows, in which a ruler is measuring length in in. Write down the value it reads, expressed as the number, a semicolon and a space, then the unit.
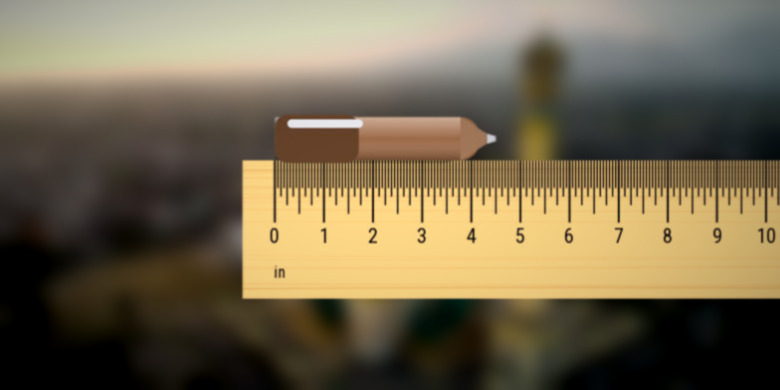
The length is 4.5; in
